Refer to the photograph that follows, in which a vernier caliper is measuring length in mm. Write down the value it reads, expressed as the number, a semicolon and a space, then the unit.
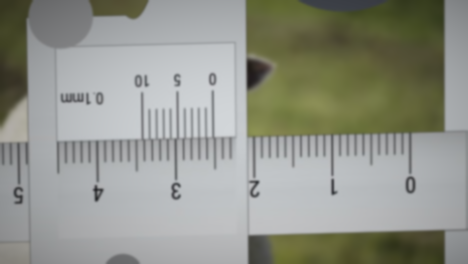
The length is 25.2; mm
